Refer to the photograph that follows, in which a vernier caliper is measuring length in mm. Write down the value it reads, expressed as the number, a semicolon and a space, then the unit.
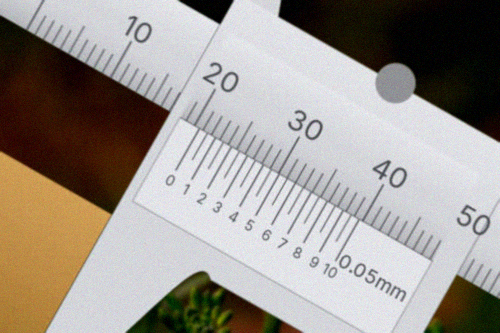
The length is 20.6; mm
